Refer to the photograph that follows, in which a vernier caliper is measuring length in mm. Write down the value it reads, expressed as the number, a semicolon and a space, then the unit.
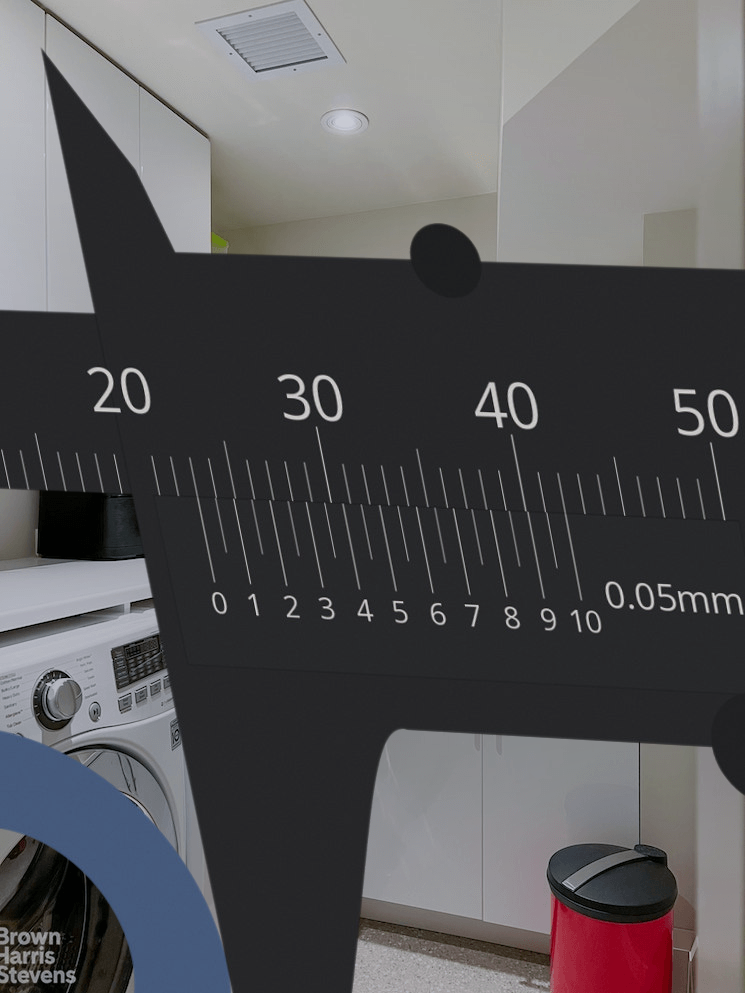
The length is 23.0; mm
